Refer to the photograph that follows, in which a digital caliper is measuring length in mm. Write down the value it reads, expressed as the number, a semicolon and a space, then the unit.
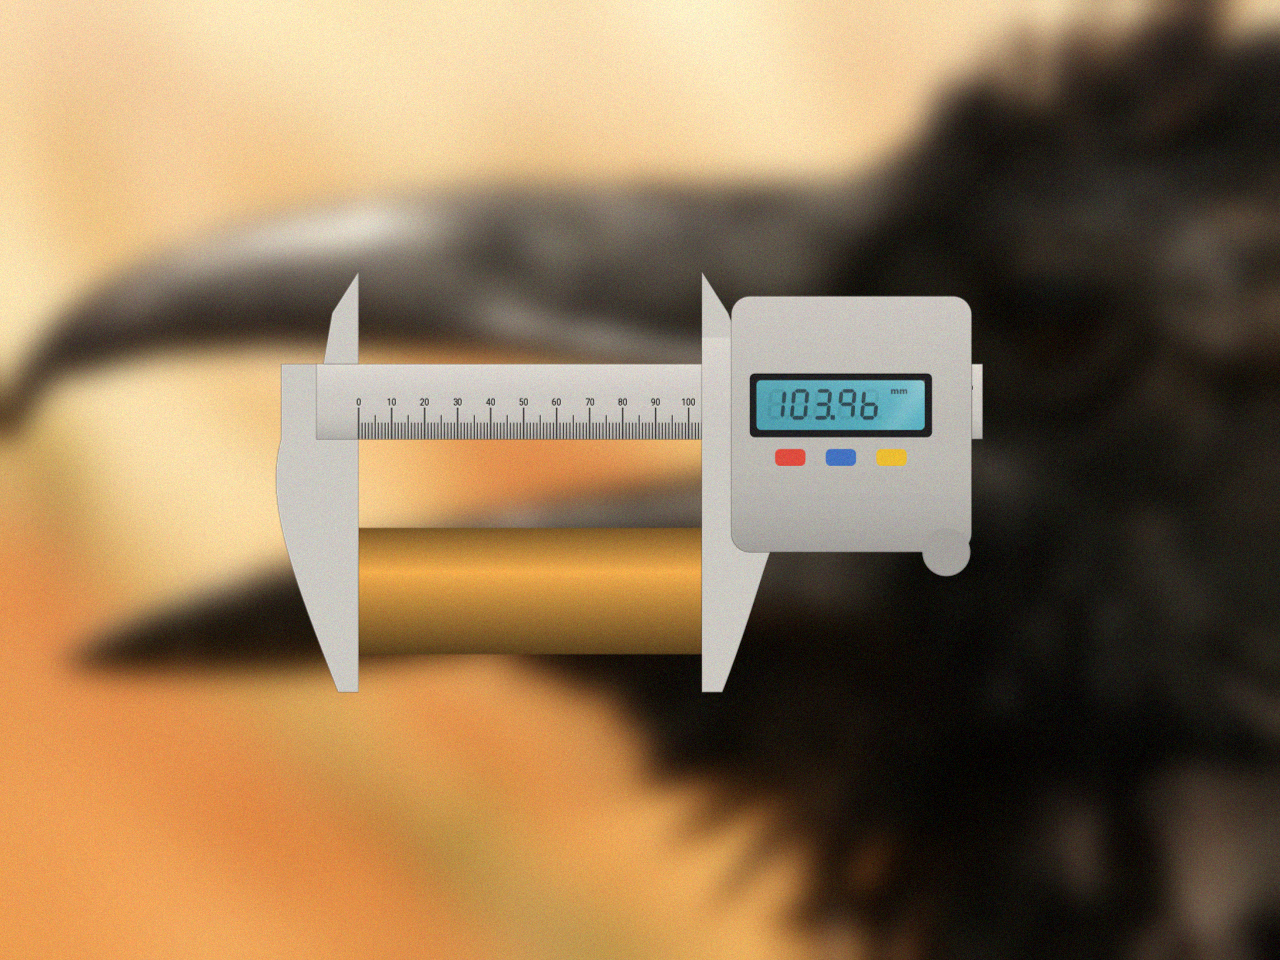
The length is 103.96; mm
